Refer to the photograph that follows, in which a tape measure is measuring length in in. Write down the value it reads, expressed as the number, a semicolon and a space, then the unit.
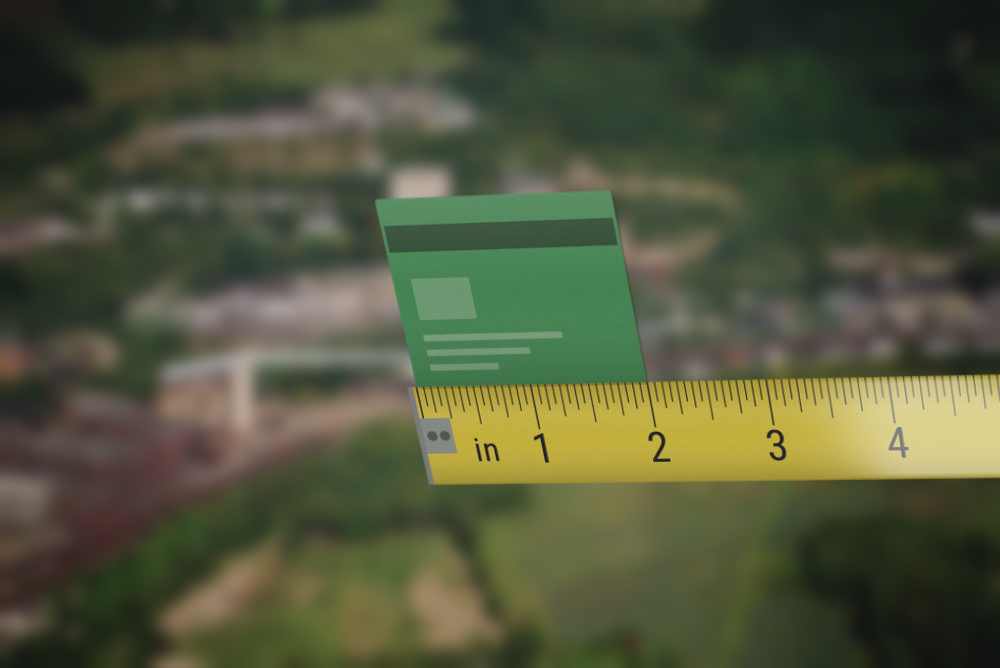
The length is 2; in
